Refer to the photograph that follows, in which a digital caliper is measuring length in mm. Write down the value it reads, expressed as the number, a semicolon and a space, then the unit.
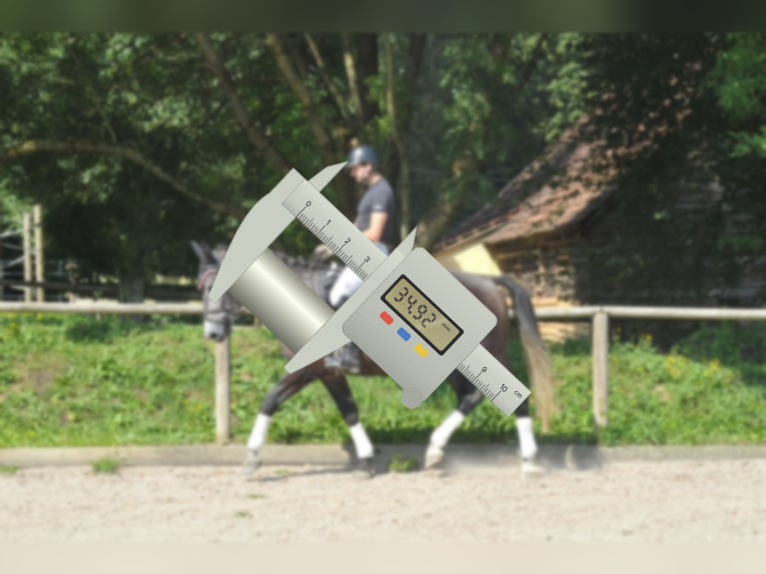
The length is 34.92; mm
